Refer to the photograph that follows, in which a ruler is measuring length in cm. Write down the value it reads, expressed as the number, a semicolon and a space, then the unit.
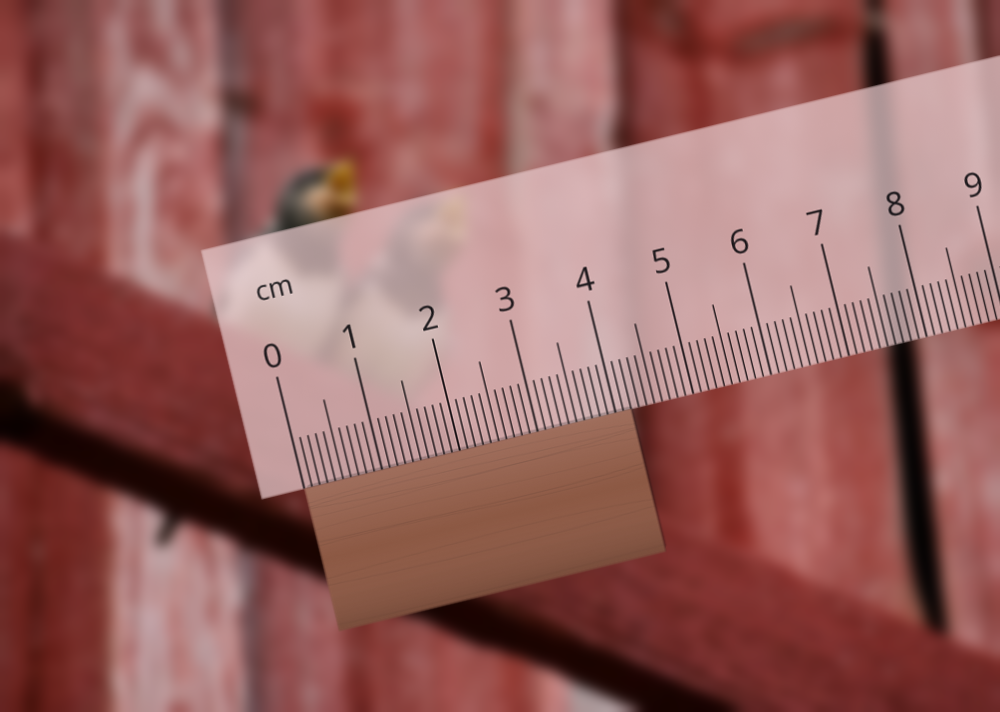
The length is 4.2; cm
